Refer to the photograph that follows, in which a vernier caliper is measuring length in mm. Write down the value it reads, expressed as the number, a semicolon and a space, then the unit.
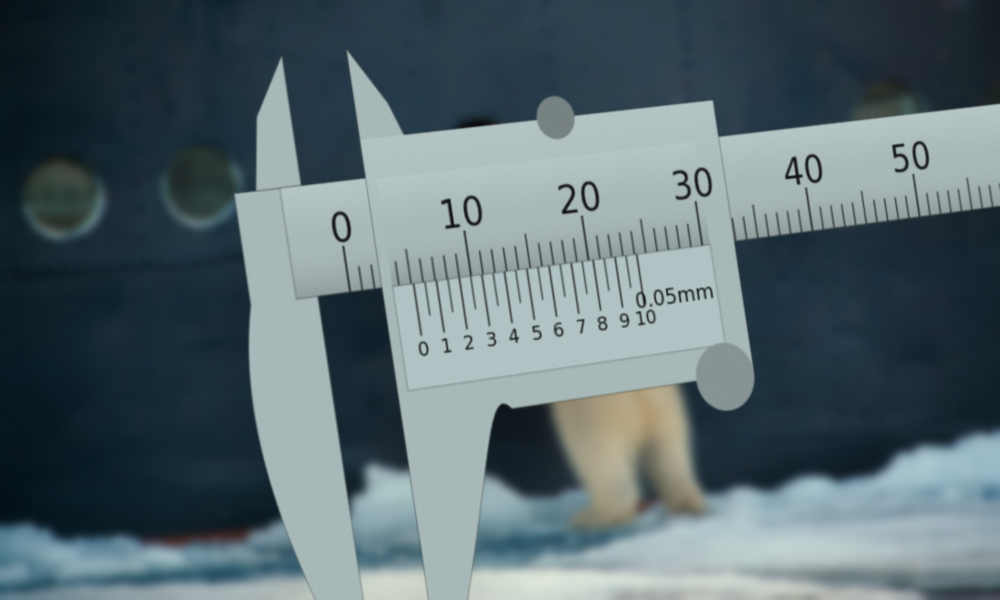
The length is 5.2; mm
